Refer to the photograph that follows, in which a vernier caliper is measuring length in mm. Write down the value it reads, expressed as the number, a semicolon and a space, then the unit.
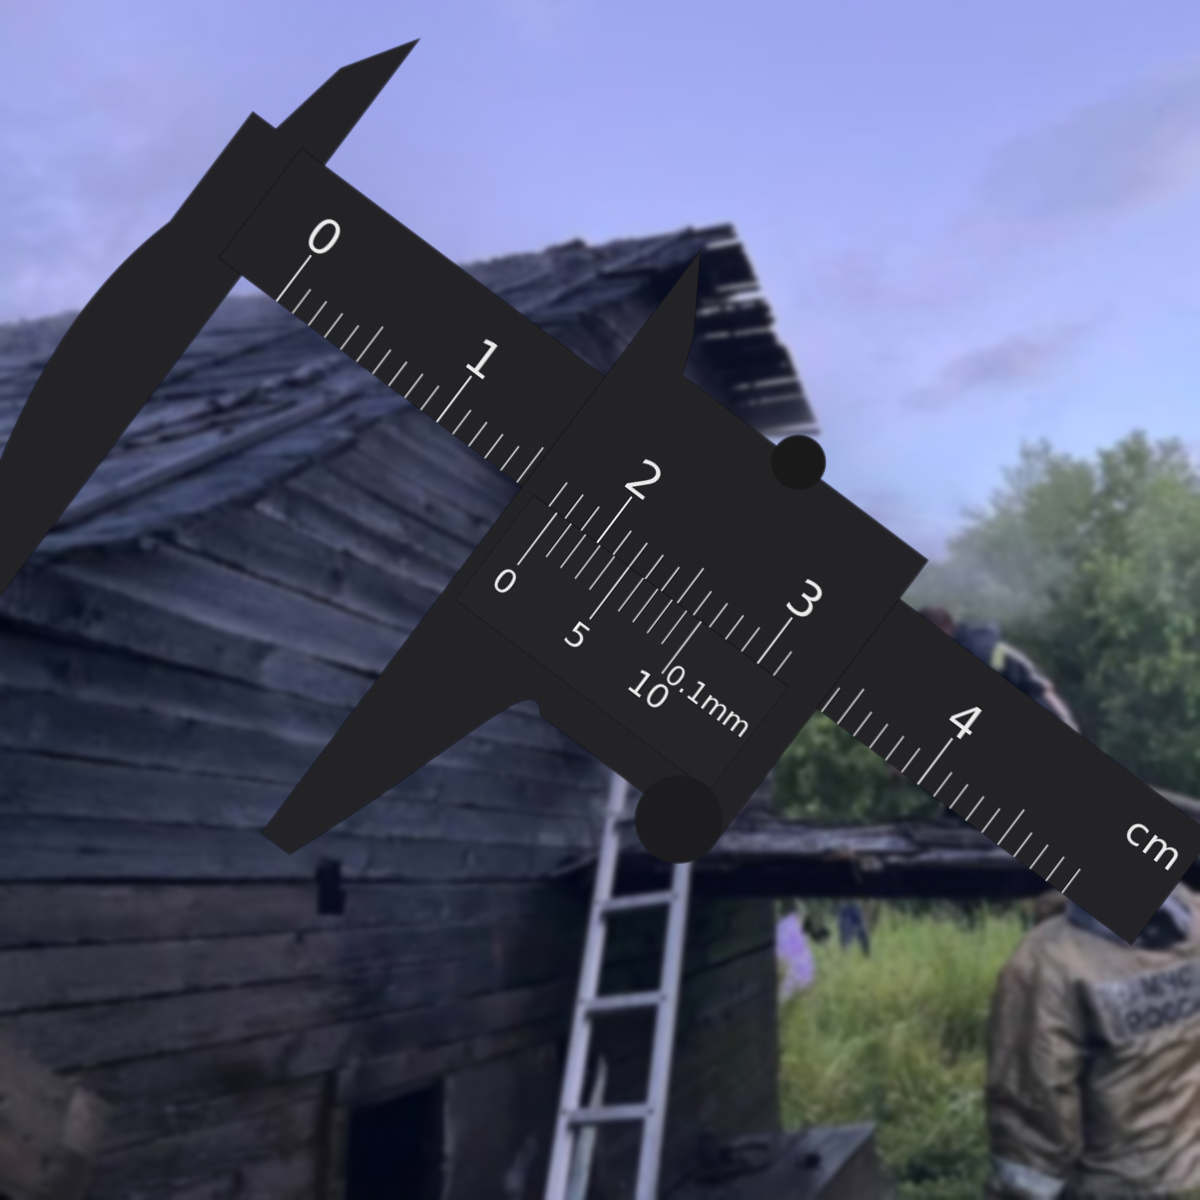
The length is 17.5; mm
